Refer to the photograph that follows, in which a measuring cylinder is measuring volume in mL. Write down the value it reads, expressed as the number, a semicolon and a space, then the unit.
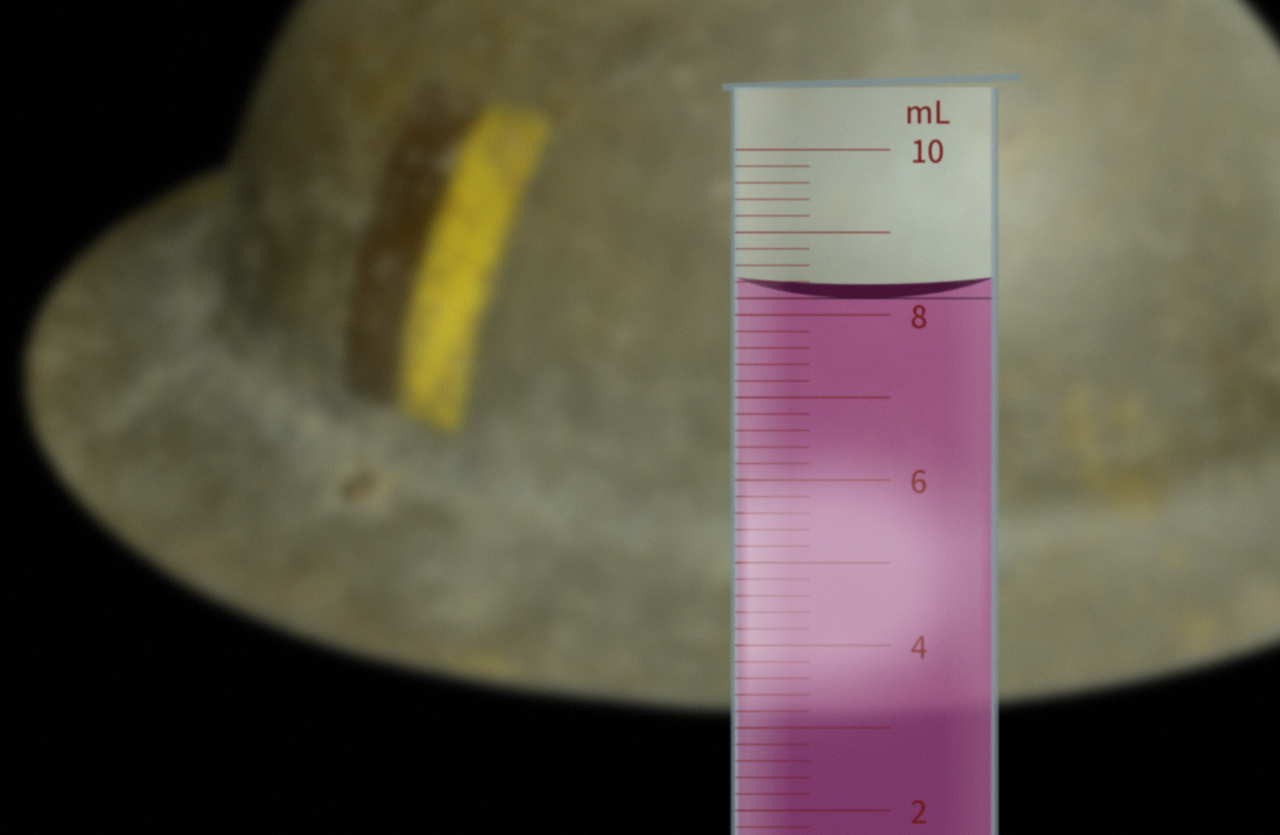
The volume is 8.2; mL
